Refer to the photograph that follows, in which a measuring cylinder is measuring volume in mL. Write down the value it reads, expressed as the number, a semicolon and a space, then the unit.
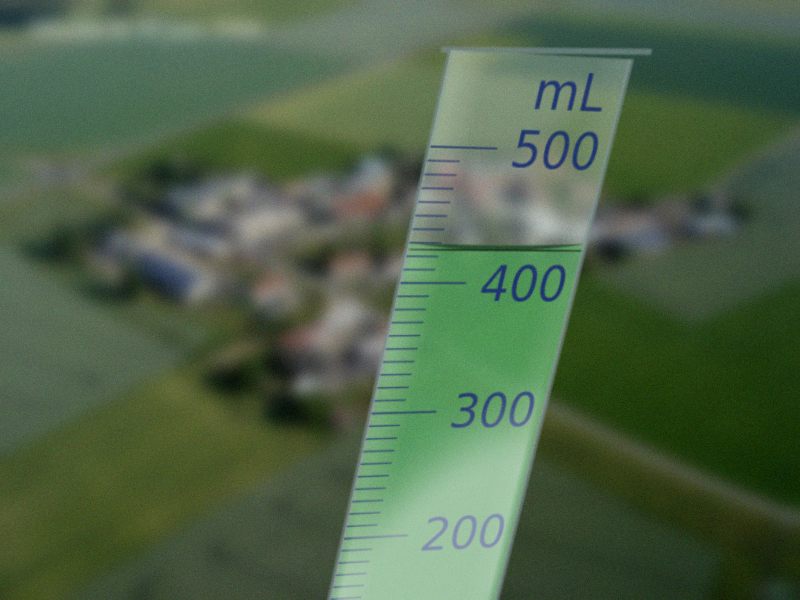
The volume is 425; mL
